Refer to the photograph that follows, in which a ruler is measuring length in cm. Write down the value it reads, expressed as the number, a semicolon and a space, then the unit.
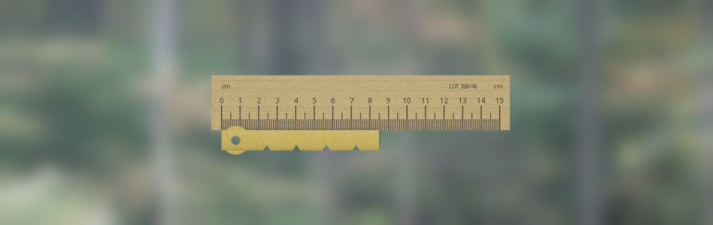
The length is 8.5; cm
